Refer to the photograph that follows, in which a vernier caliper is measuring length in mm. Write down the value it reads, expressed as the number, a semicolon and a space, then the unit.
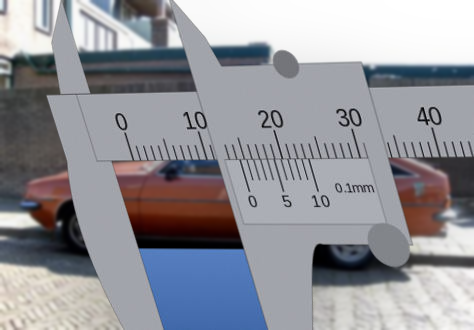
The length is 14.4; mm
